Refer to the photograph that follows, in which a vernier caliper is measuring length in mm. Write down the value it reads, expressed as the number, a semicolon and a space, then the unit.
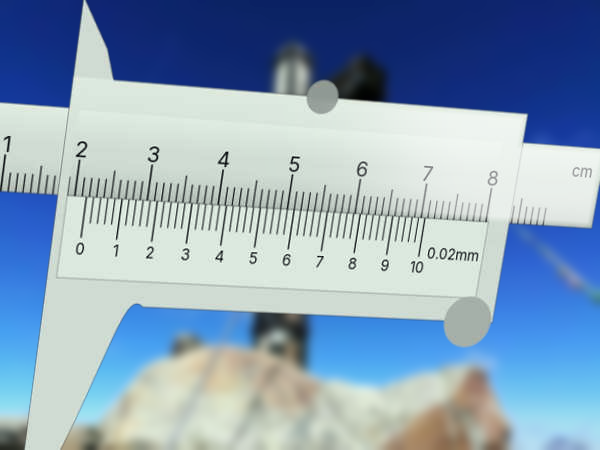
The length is 21.6; mm
